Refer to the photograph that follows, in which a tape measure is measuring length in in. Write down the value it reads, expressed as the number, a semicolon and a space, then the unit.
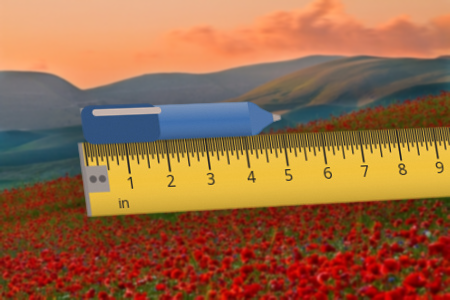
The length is 5; in
